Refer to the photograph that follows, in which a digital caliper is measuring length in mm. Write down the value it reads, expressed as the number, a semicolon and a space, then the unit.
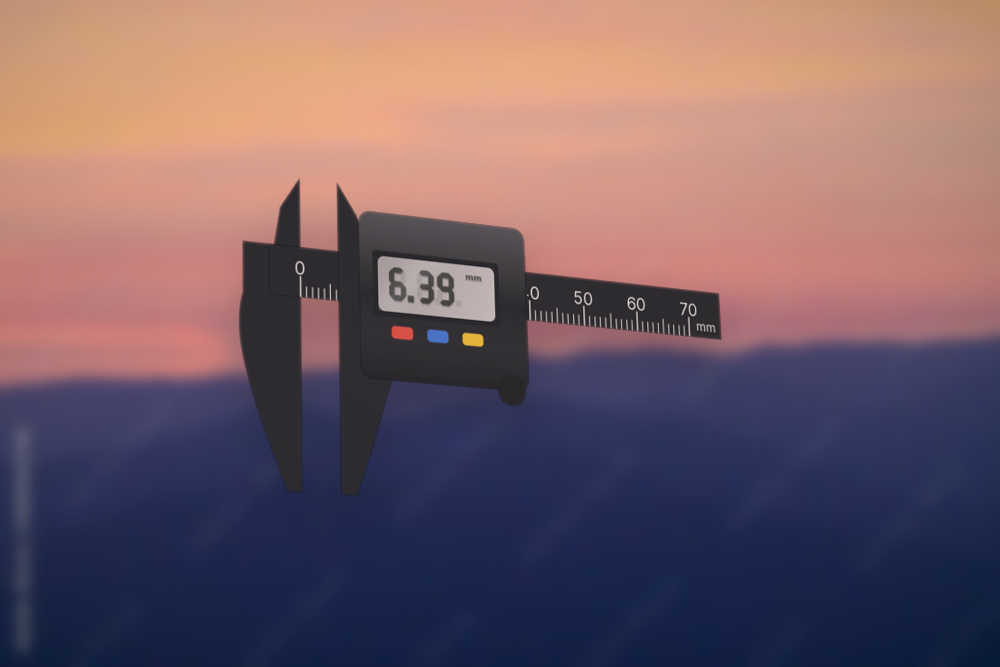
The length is 6.39; mm
